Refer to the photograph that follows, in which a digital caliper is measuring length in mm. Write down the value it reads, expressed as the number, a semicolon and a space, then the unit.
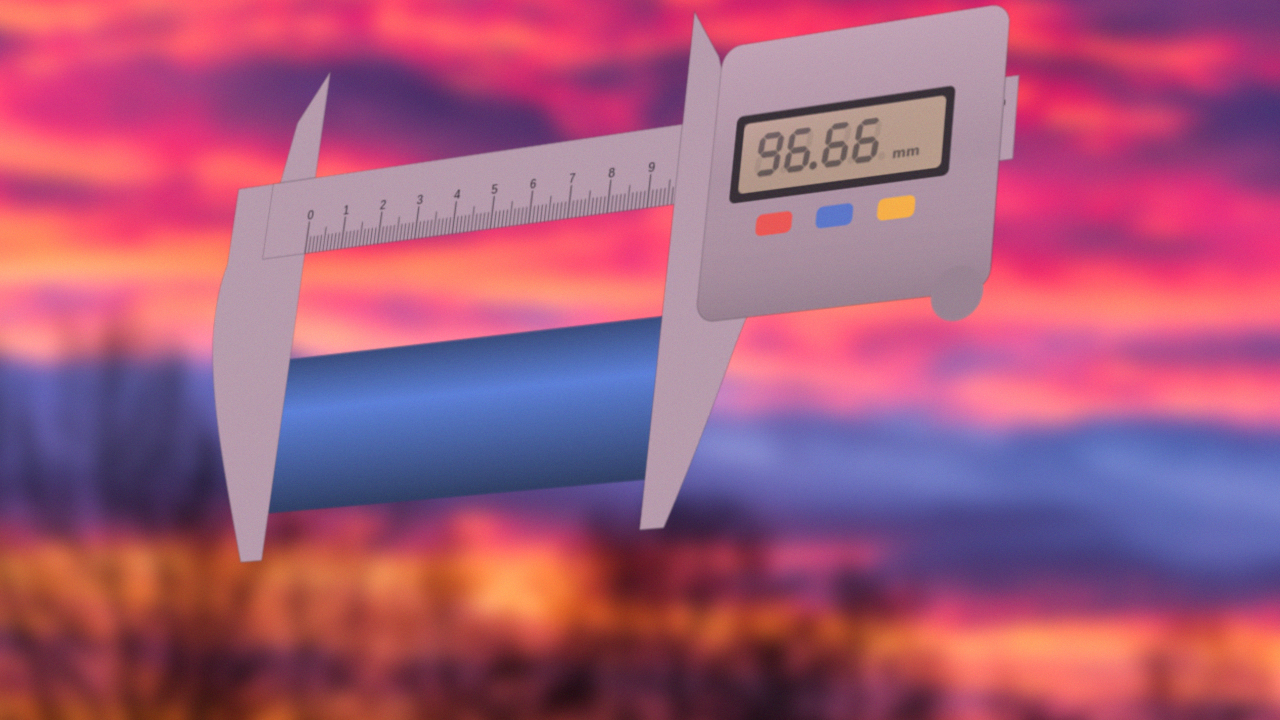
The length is 96.66; mm
